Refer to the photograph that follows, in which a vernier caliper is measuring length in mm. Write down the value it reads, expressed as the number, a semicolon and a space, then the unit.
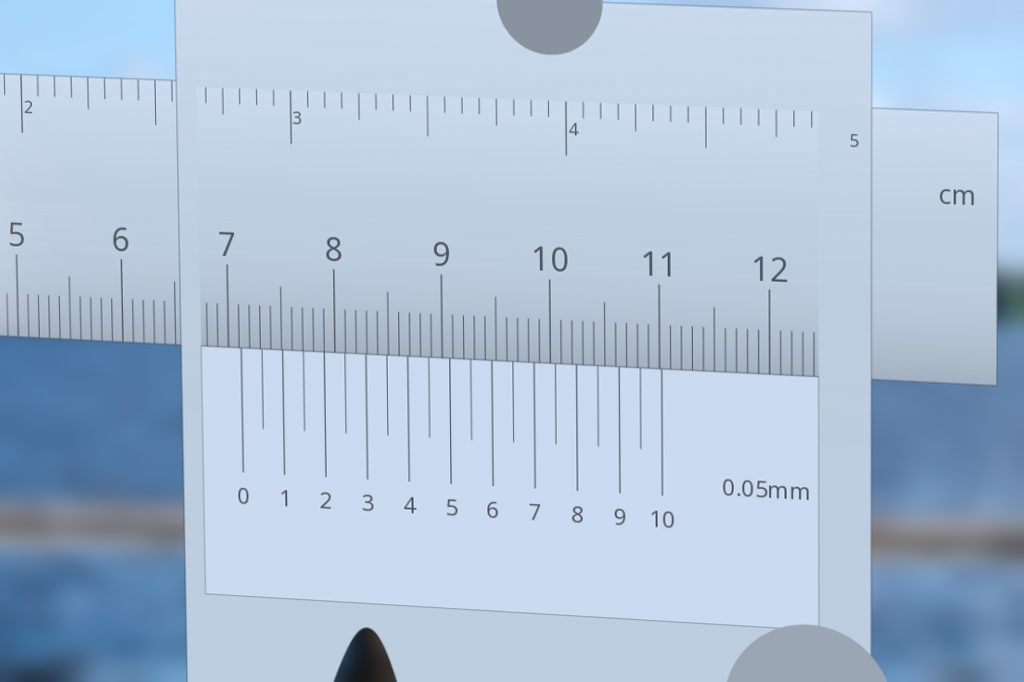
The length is 71.2; mm
